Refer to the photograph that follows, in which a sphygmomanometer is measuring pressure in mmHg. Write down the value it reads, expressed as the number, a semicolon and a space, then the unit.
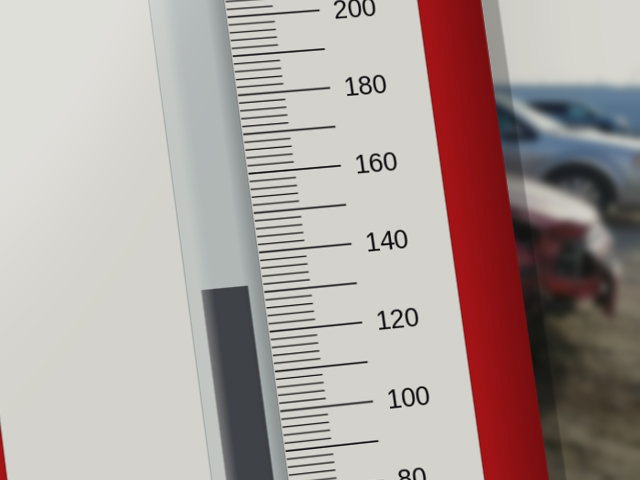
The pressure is 132; mmHg
